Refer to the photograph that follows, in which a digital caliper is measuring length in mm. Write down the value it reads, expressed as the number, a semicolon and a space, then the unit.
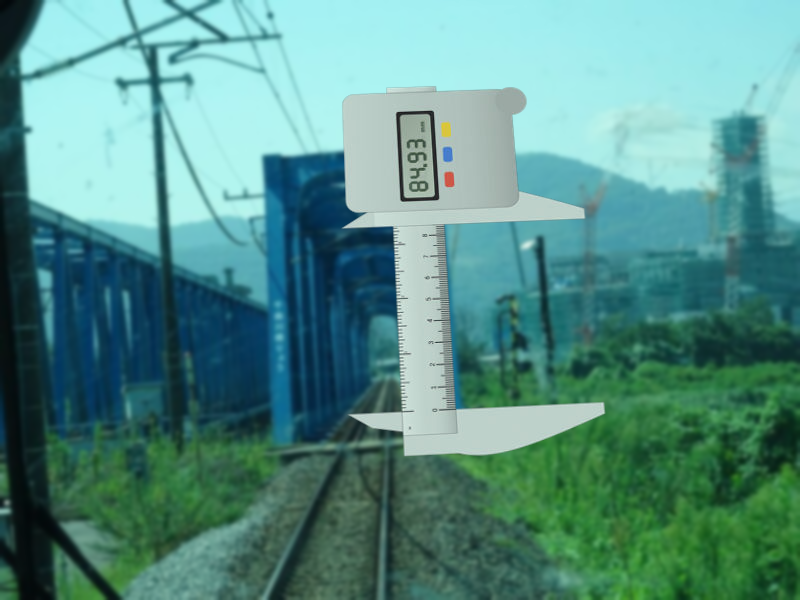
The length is 84.93; mm
